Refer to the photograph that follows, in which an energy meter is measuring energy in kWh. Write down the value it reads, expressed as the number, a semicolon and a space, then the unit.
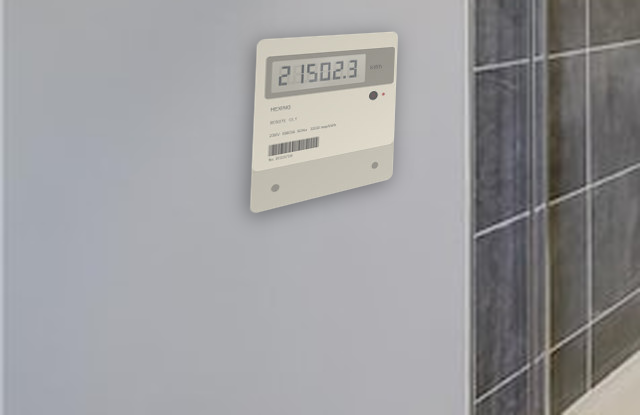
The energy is 21502.3; kWh
